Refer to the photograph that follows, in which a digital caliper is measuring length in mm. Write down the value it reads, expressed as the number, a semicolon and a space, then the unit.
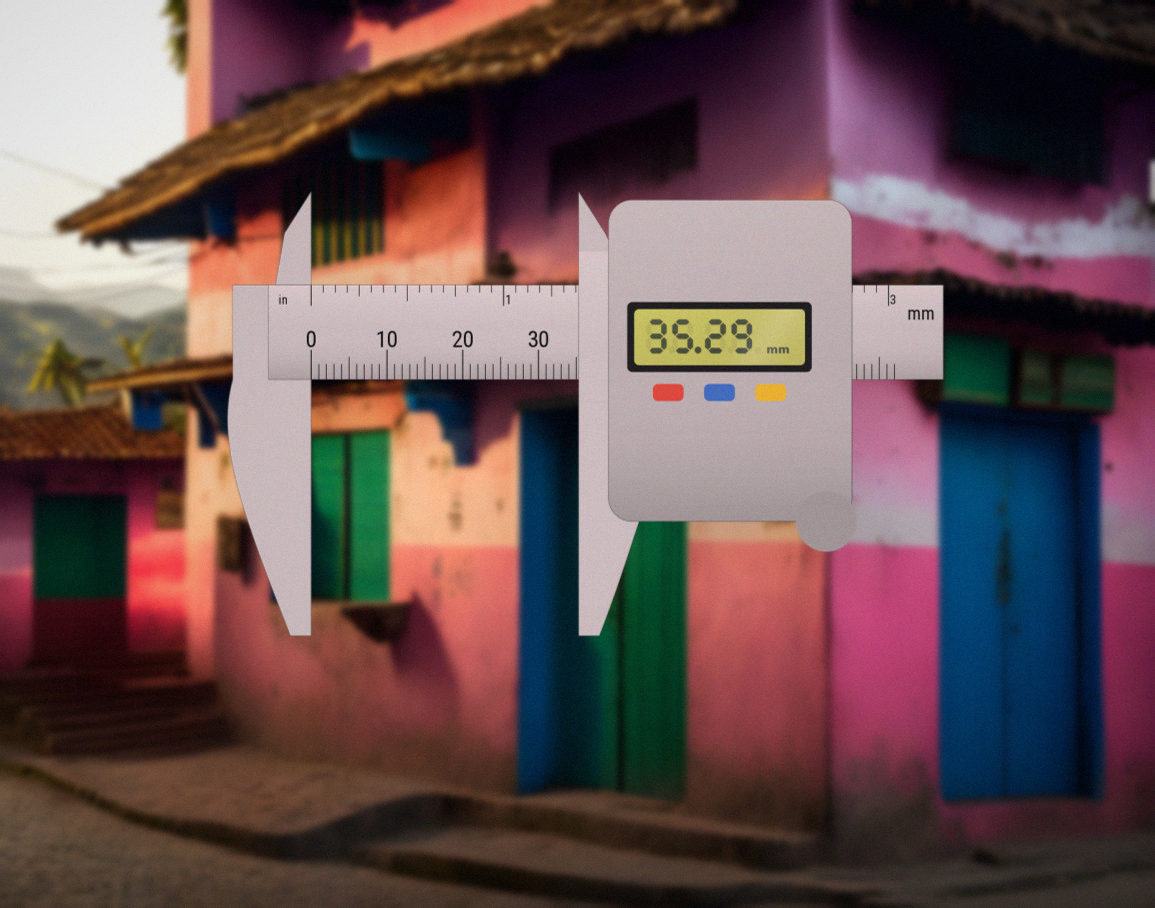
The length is 35.29; mm
